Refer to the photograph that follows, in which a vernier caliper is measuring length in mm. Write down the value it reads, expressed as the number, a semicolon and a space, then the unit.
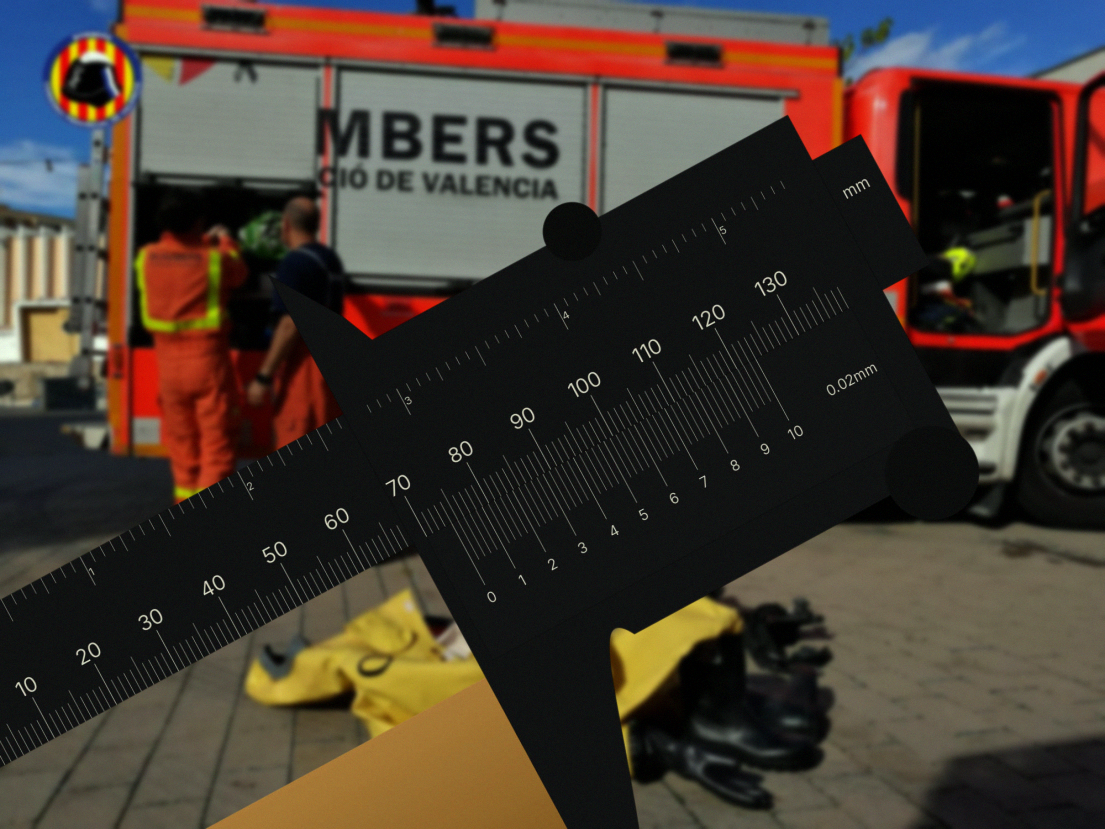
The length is 74.0; mm
